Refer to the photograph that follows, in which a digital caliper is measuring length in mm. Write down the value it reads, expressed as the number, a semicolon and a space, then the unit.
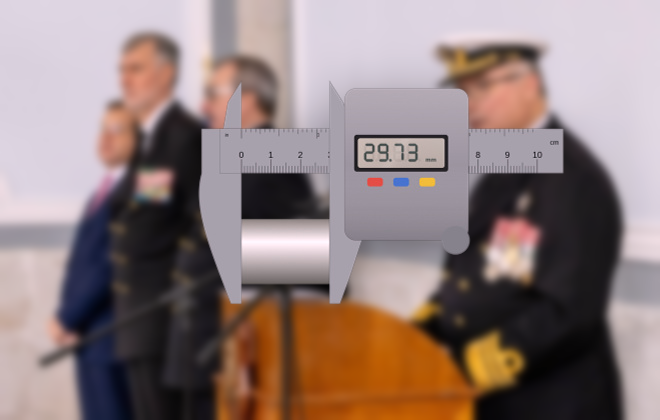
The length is 29.73; mm
